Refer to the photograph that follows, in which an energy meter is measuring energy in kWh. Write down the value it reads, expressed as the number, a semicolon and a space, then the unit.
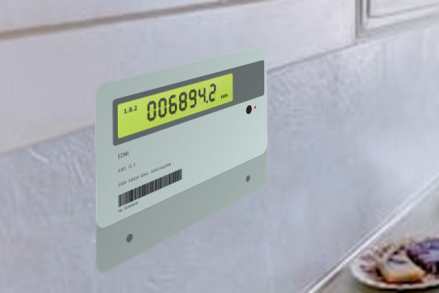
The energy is 6894.2; kWh
